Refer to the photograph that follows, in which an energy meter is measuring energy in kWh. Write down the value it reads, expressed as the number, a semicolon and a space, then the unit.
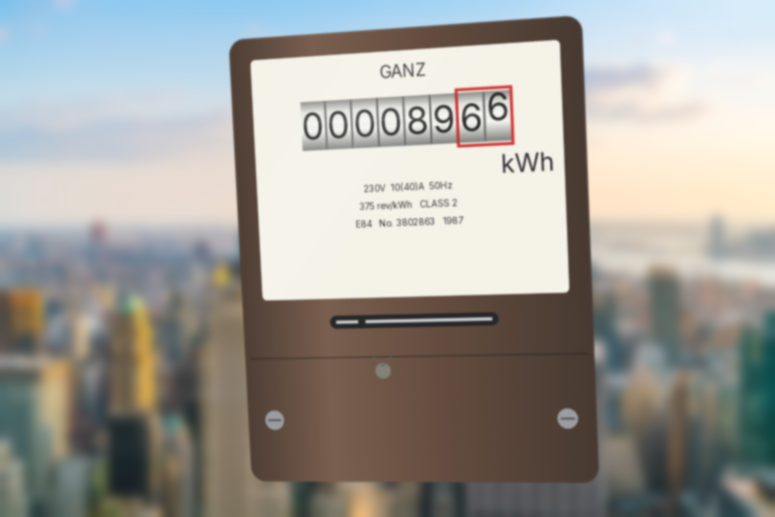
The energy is 89.66; kWh
